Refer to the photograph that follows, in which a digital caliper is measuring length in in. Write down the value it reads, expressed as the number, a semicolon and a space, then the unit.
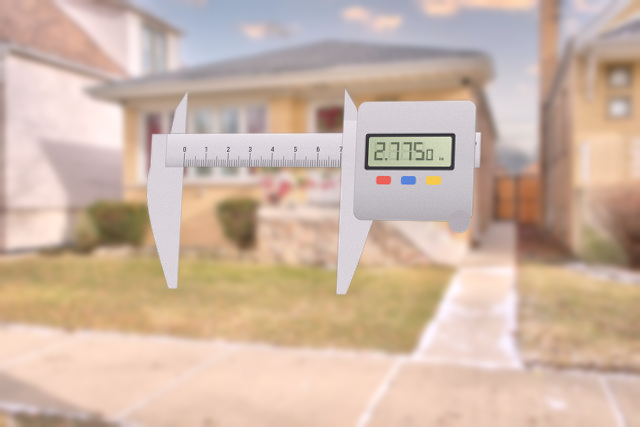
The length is 2.7750; in
